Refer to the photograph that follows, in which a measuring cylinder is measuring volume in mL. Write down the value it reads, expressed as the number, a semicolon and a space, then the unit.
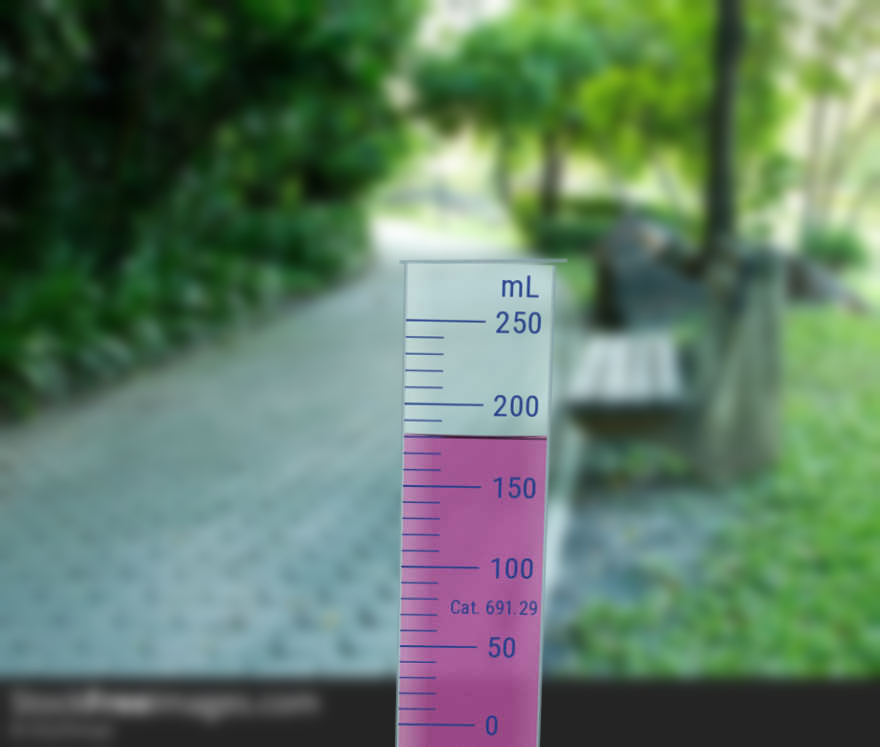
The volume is 180; mL
